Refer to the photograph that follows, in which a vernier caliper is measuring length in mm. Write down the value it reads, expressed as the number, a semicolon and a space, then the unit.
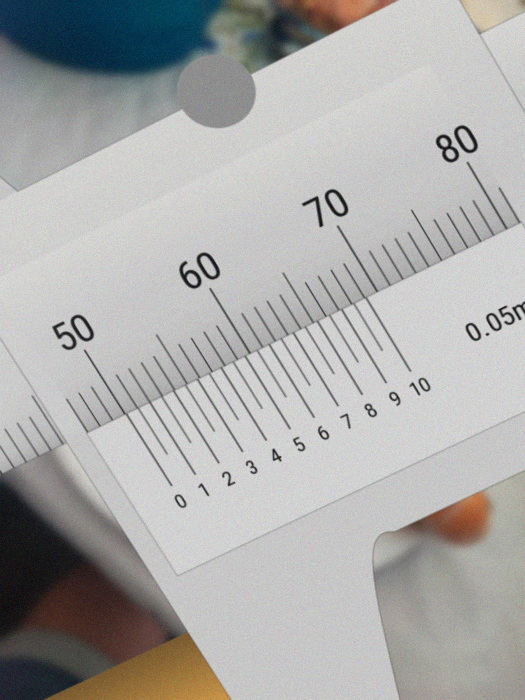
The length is 50.1; mm
